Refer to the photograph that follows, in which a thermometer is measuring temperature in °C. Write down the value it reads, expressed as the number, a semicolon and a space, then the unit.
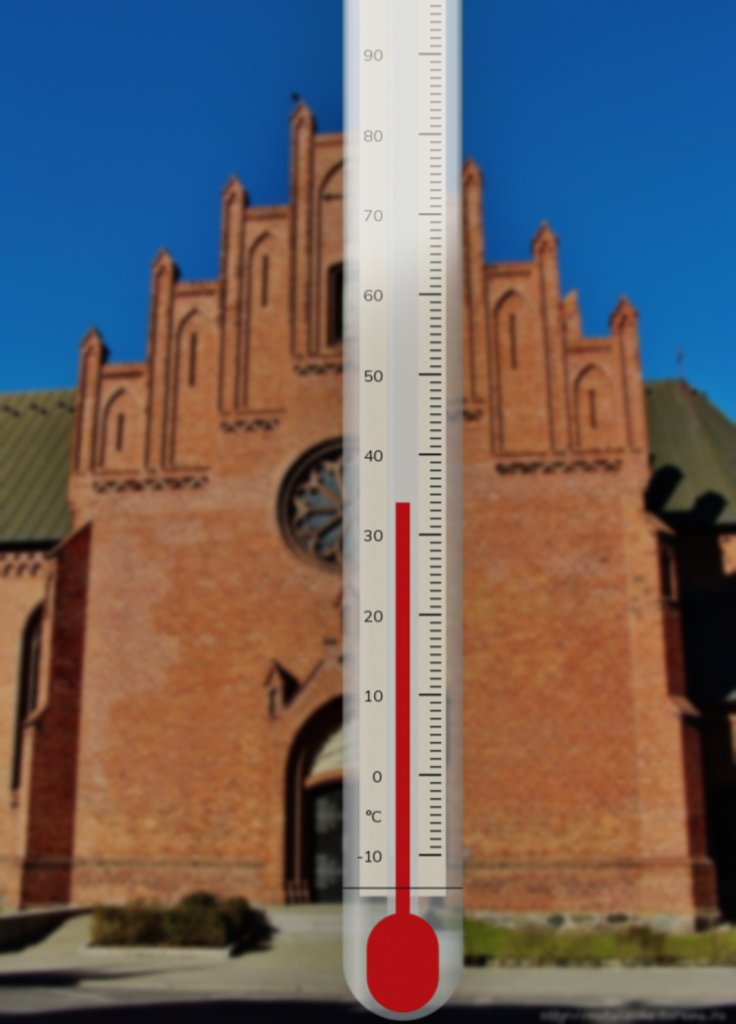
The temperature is 34; °C
